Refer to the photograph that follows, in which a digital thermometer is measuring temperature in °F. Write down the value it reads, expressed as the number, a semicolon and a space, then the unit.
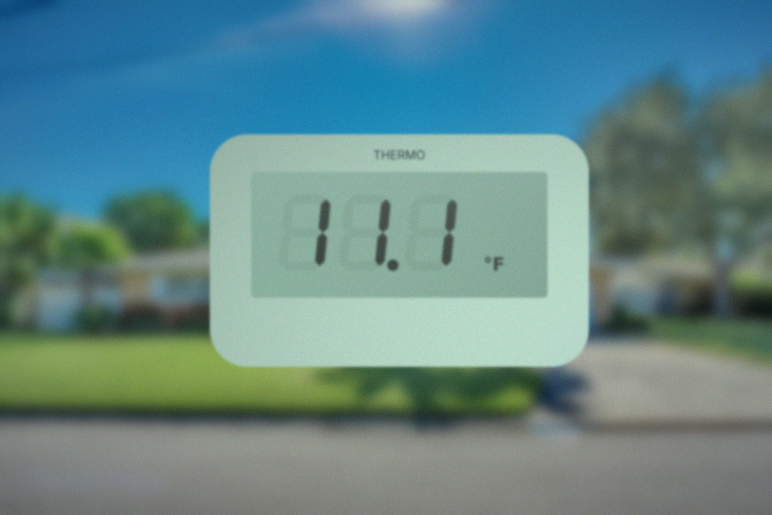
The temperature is 11.1; °F
